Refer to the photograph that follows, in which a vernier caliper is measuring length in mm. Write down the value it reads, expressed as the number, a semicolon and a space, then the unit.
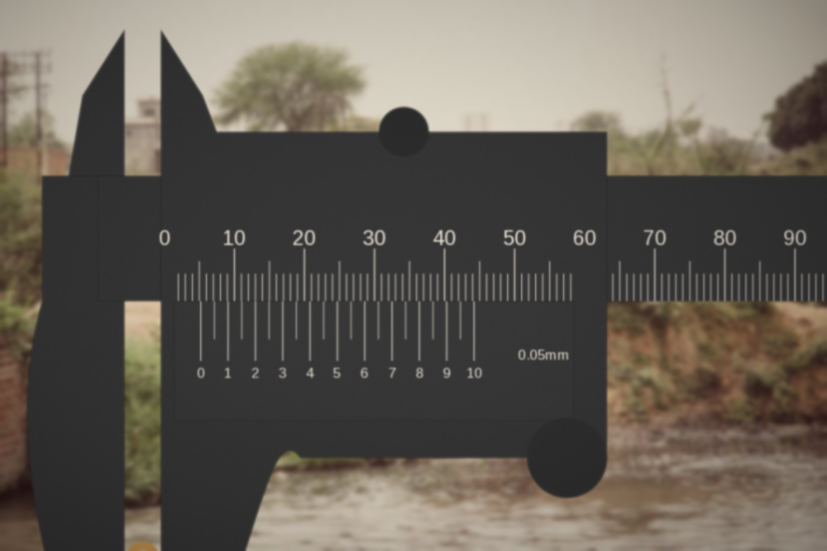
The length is 5.2; mm
